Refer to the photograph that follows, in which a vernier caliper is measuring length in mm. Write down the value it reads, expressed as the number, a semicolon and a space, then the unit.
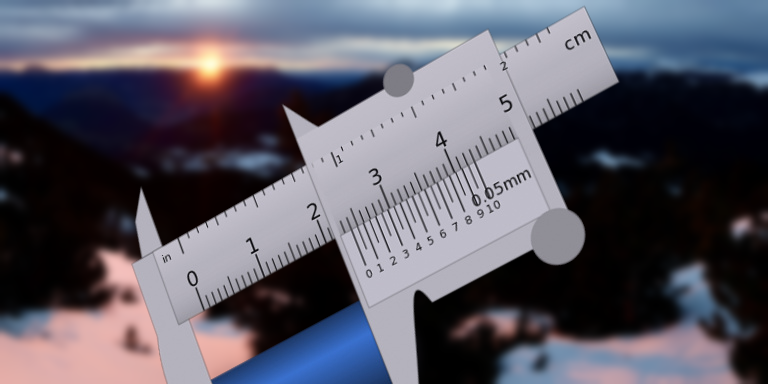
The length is 24.0; mm
